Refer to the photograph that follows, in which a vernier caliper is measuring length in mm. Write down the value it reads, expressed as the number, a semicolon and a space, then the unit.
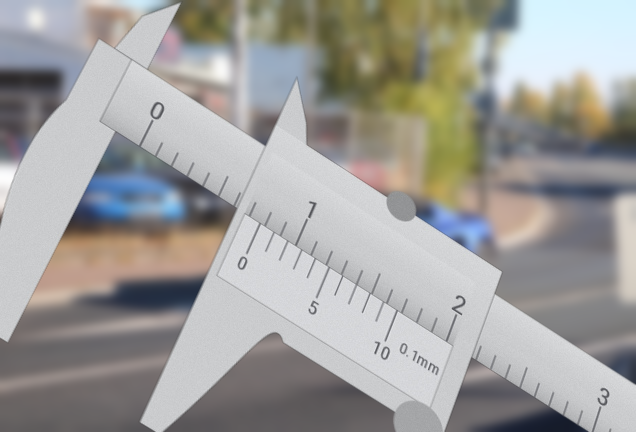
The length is 7.7; mm
